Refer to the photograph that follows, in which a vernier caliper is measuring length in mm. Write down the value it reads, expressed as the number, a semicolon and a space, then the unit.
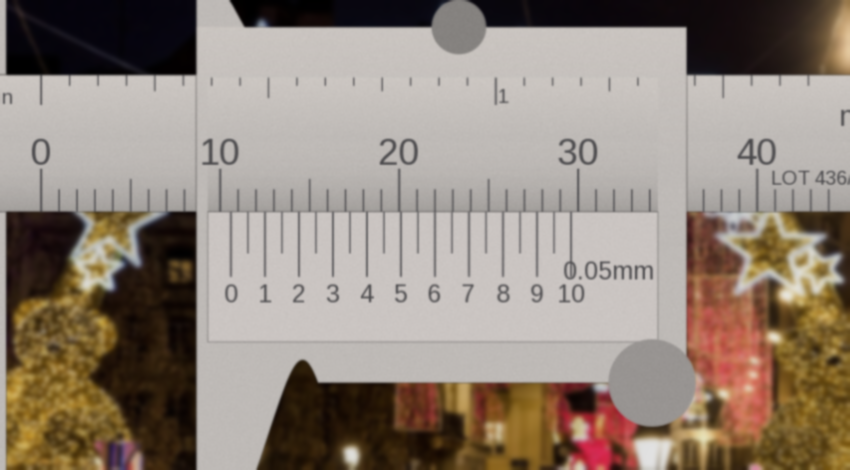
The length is 10.6; mm
